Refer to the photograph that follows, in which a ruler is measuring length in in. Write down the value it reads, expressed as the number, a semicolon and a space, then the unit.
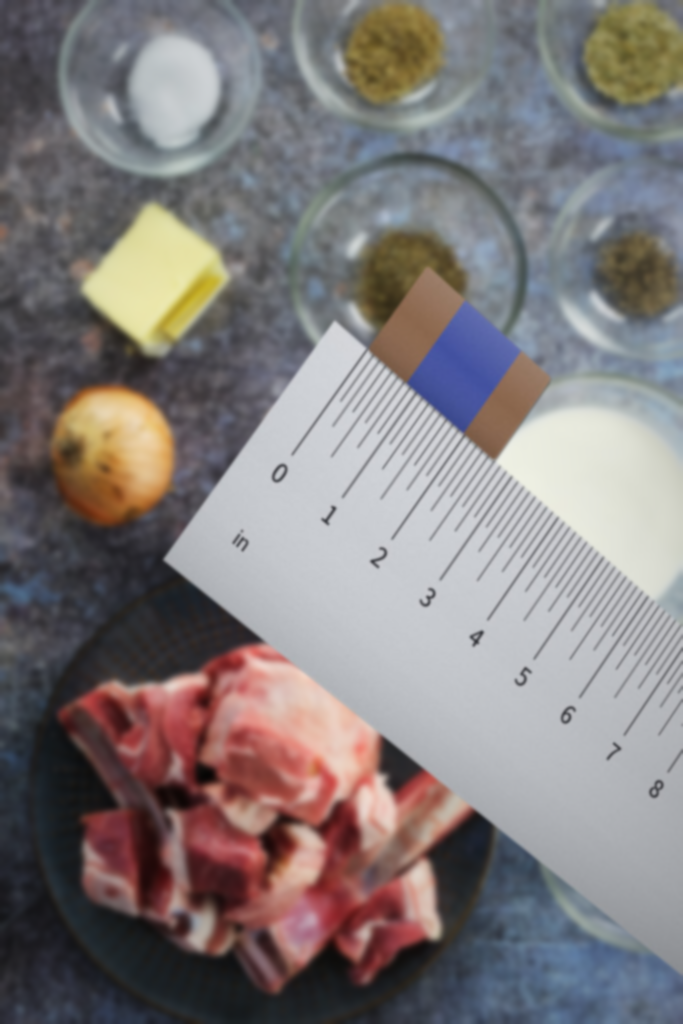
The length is 2.625; in
